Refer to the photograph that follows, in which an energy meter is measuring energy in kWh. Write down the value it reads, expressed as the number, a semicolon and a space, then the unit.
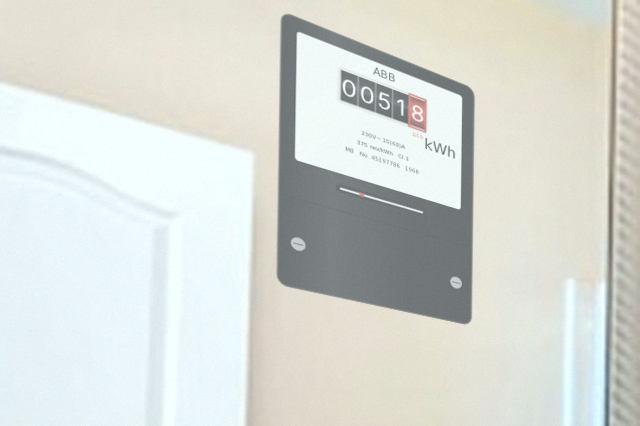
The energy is 51.8; kWh
